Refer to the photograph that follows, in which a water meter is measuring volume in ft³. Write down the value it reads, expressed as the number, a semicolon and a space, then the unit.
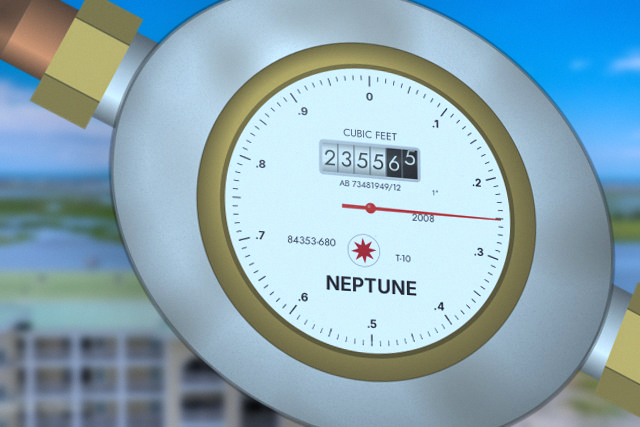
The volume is 235565.25; ft³
